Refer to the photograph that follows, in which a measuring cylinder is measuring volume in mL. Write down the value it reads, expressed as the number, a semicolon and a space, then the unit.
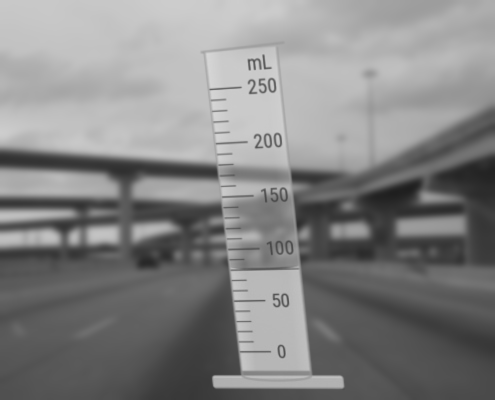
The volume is 80; mL
